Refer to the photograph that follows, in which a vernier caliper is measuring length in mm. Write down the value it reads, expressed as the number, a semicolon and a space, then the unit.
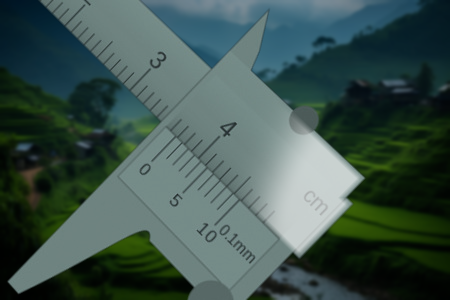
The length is 36.8; mm
